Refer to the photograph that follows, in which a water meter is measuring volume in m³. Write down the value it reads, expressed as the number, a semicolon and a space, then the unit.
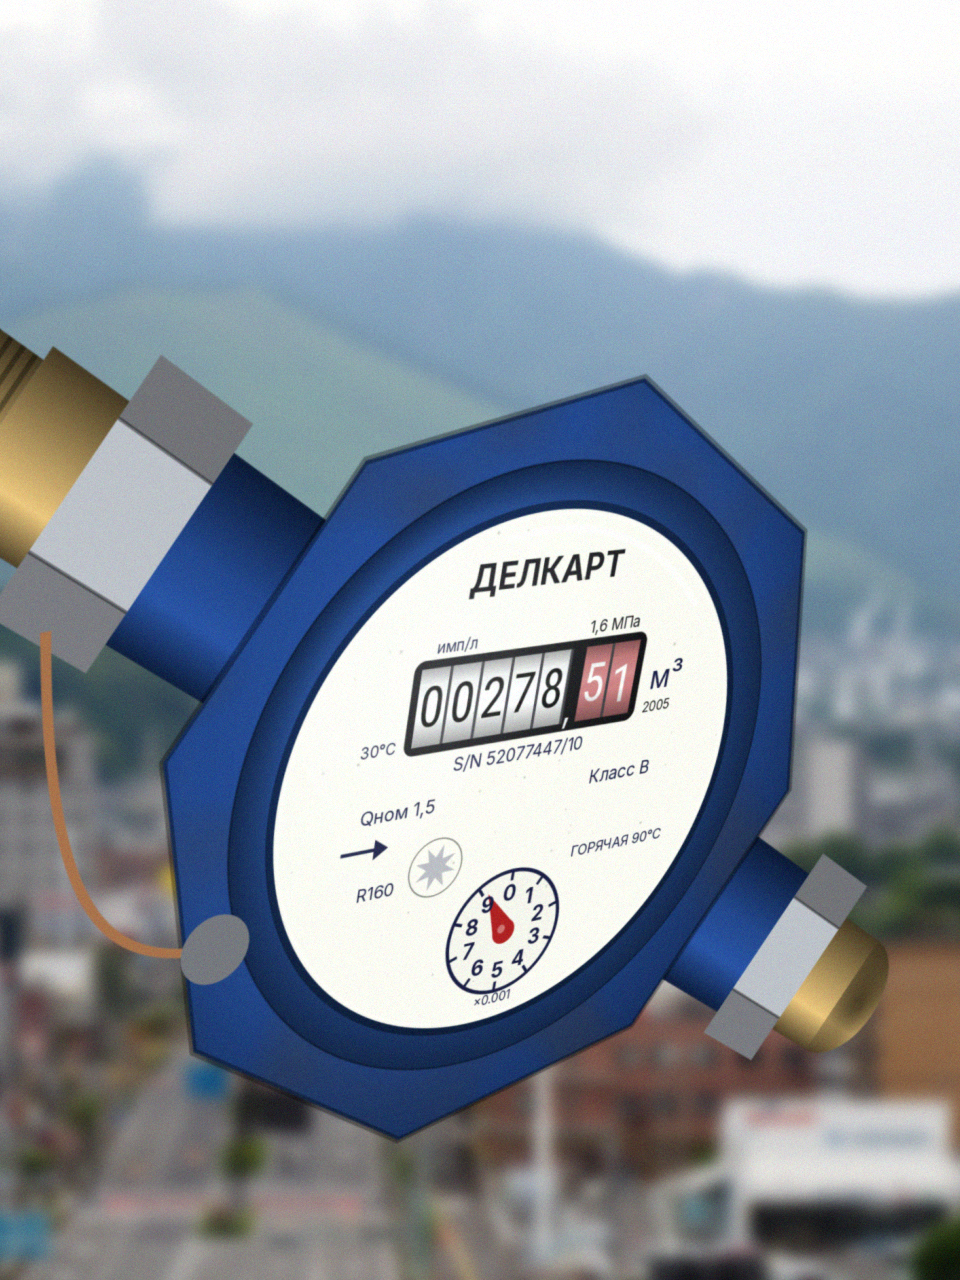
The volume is 278.509; m³
